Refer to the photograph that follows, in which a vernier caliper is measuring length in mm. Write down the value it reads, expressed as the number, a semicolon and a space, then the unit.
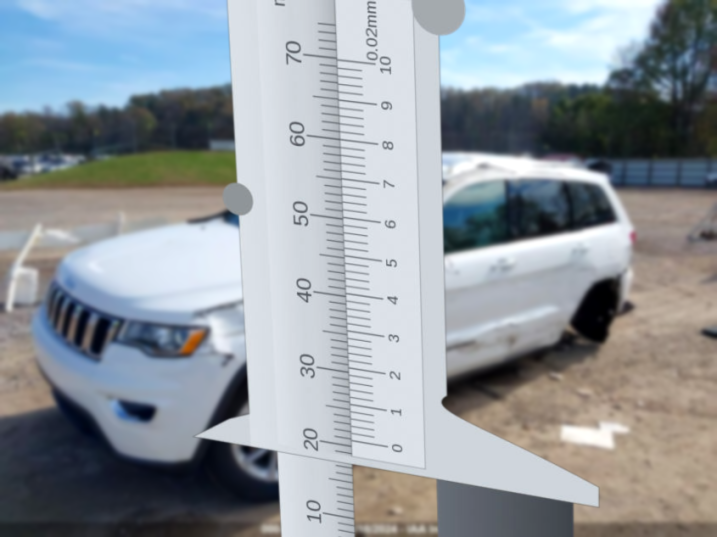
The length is 20.8; mm
